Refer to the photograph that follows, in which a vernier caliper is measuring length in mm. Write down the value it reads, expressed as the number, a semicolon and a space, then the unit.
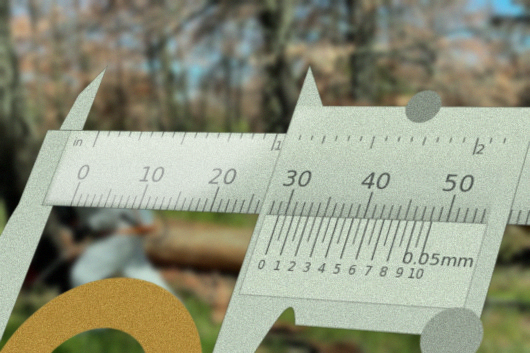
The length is 29.2; mm
